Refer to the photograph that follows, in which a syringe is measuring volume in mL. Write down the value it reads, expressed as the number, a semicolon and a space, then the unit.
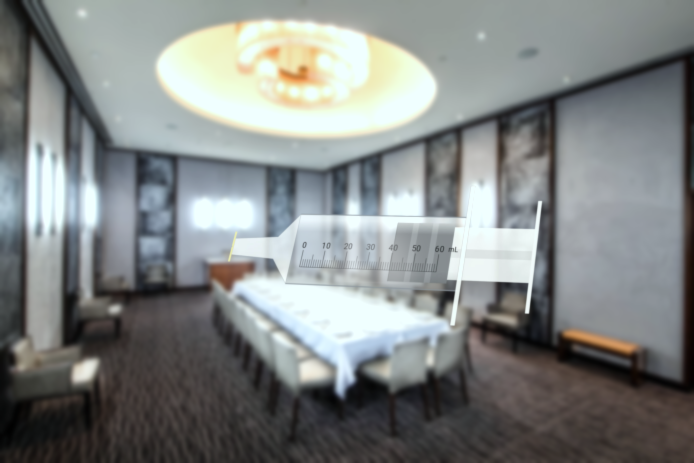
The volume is 40; mL
